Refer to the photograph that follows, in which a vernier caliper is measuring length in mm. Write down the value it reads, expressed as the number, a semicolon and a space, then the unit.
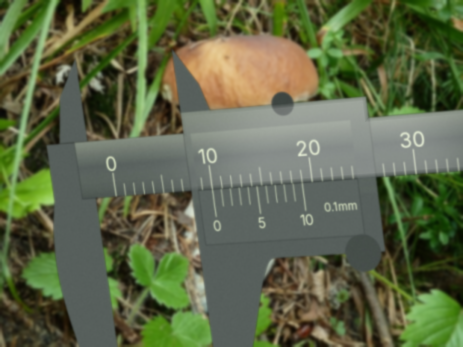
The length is 10.0; mm
